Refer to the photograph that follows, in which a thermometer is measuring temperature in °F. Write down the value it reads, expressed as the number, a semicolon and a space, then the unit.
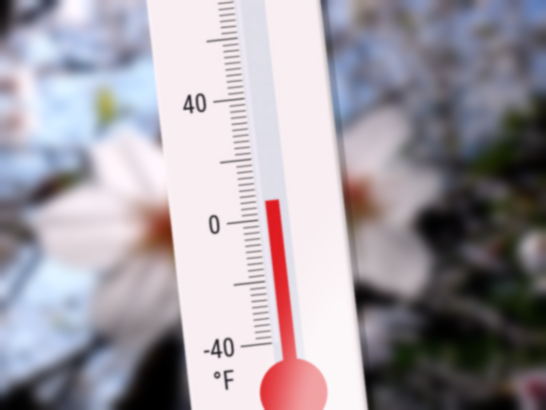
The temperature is 6; °F
